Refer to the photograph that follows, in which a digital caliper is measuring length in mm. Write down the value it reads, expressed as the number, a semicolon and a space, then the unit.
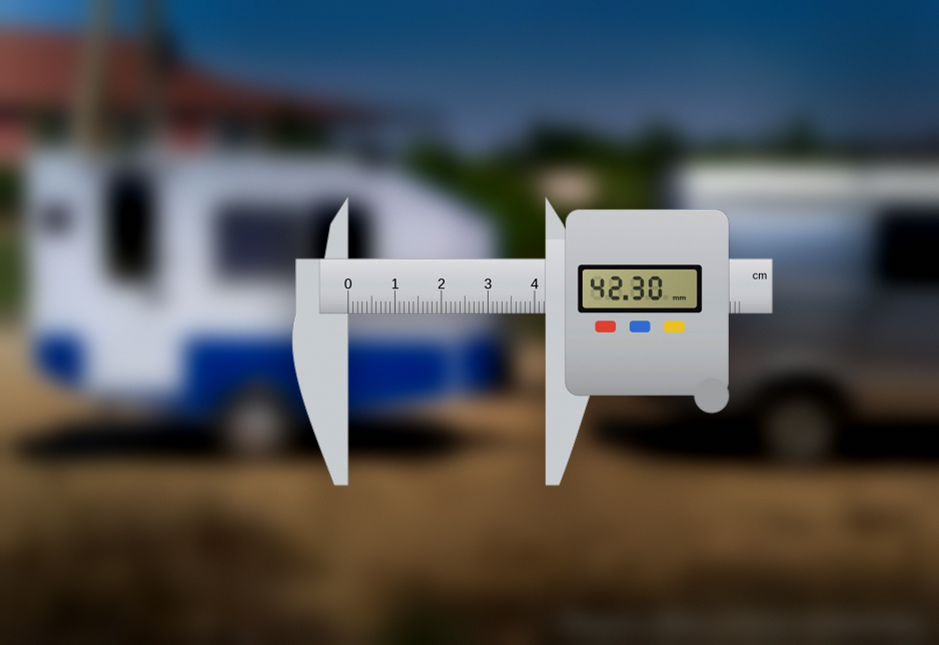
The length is 42.30; mm
